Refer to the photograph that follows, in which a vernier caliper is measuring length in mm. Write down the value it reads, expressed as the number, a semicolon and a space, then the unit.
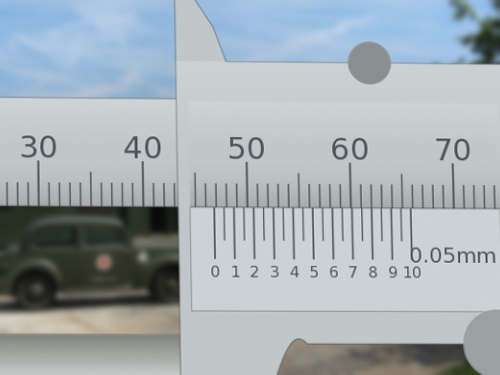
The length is 46.8; mm
